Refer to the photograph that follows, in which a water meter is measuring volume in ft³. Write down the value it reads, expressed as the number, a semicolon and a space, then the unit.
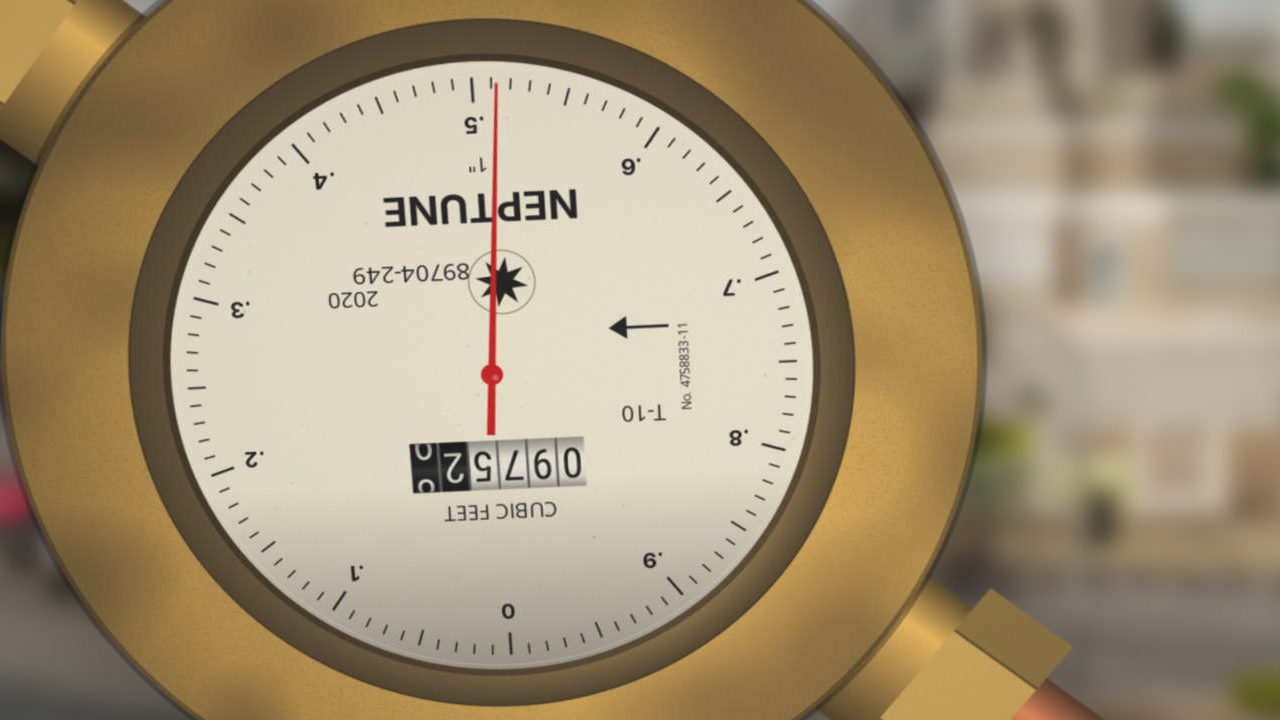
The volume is 97528.51; ft³
